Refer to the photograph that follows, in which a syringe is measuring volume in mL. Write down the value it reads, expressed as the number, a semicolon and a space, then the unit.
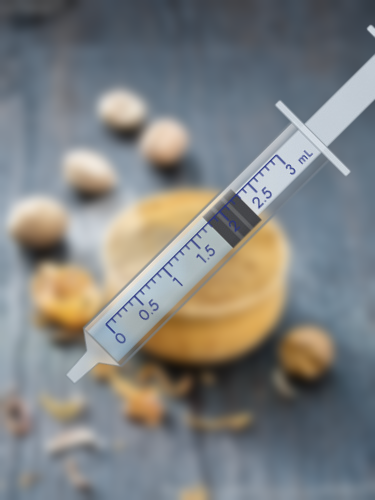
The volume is 1.8; mL
